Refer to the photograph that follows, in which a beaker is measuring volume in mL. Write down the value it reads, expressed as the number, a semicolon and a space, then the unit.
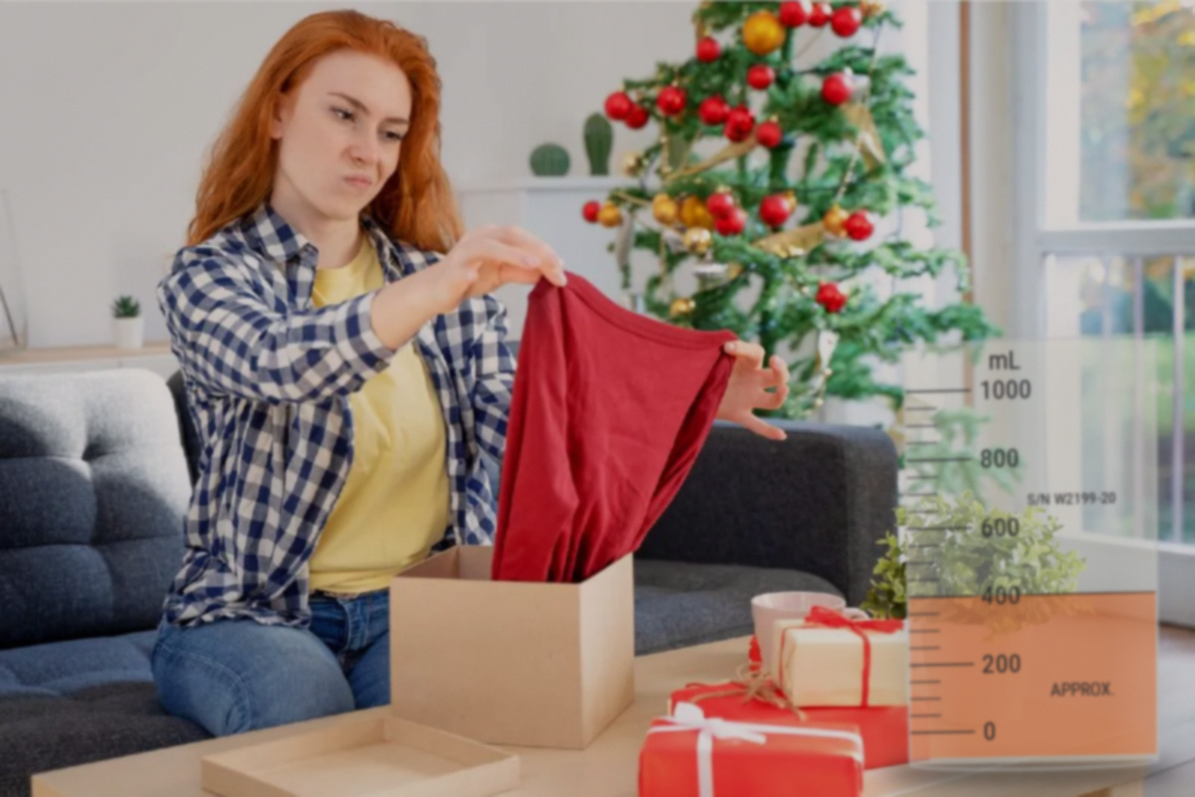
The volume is 400; mL
